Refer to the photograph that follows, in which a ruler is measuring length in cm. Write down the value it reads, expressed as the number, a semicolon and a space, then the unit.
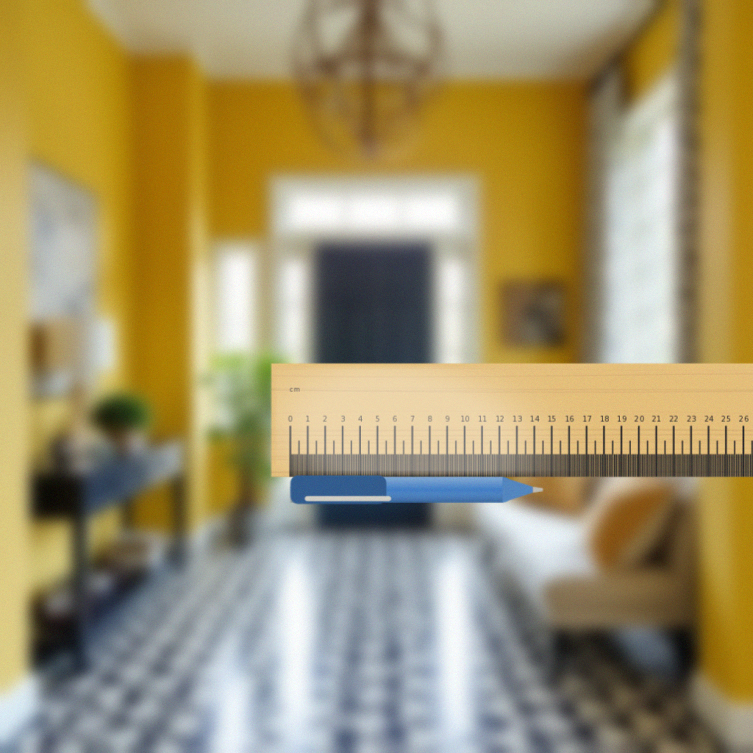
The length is 14.5; cm
